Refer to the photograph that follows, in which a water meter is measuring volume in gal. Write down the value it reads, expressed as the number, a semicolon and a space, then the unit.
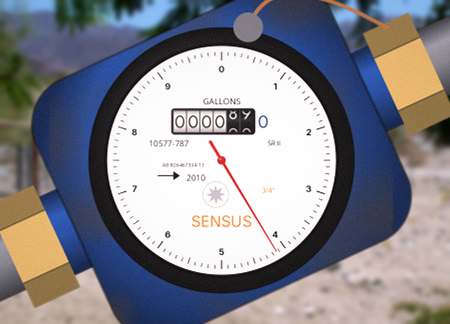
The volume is 894.1; gal
